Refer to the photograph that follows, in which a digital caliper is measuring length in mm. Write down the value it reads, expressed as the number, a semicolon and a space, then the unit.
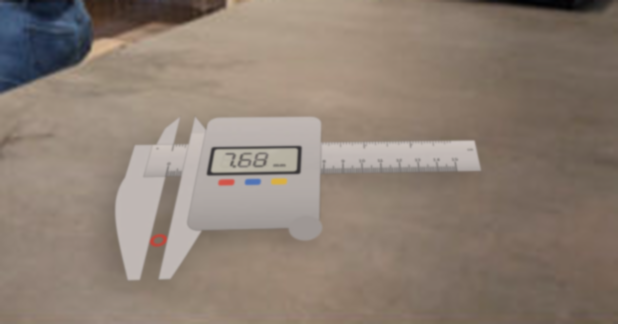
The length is 7.68; mm
